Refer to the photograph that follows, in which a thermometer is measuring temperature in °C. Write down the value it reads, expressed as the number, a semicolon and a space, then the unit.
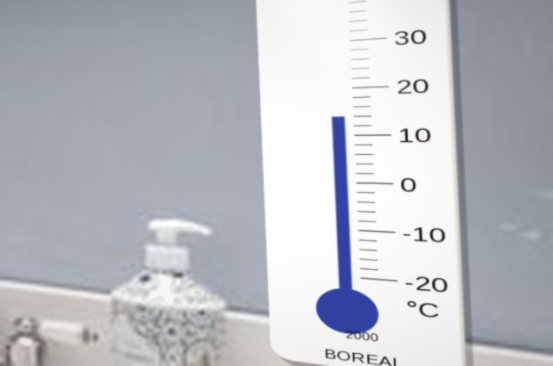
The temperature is 14; °C
